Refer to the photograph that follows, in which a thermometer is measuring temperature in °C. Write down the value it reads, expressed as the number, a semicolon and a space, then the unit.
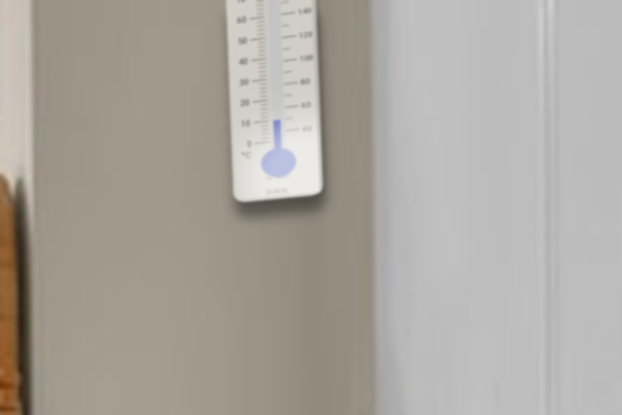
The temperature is 10; °C
